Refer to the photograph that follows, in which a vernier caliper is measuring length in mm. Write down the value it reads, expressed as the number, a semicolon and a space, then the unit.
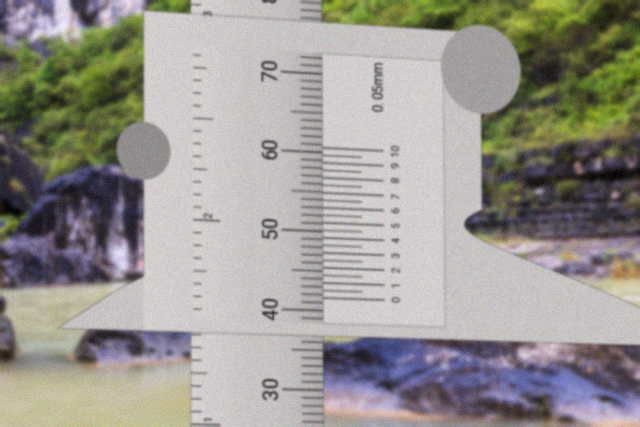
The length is 41.6; mm
